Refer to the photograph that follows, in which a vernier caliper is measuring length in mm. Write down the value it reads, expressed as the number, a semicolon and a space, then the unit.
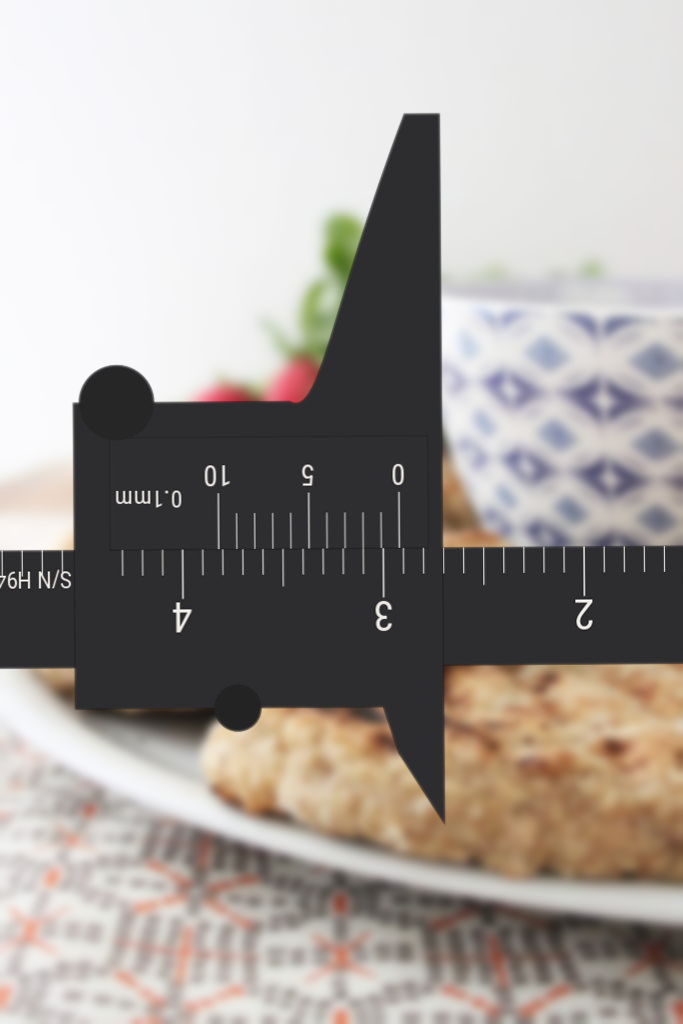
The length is 29.2; mm
